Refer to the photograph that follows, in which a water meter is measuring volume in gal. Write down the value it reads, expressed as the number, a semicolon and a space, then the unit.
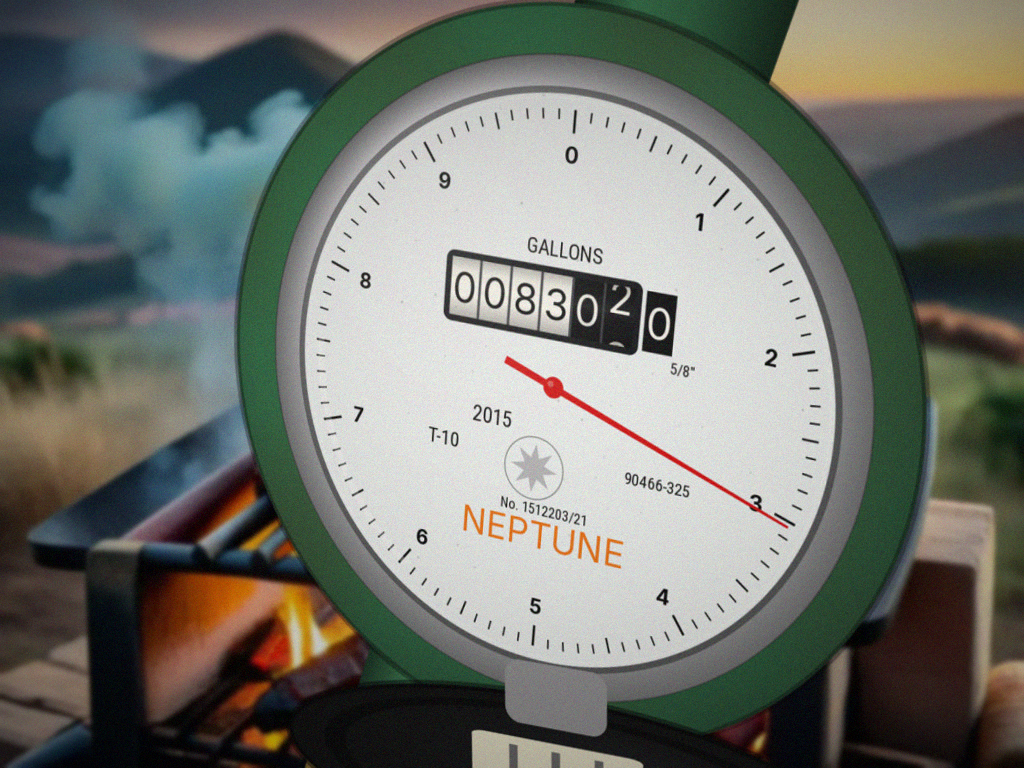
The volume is 83023.0; gal
